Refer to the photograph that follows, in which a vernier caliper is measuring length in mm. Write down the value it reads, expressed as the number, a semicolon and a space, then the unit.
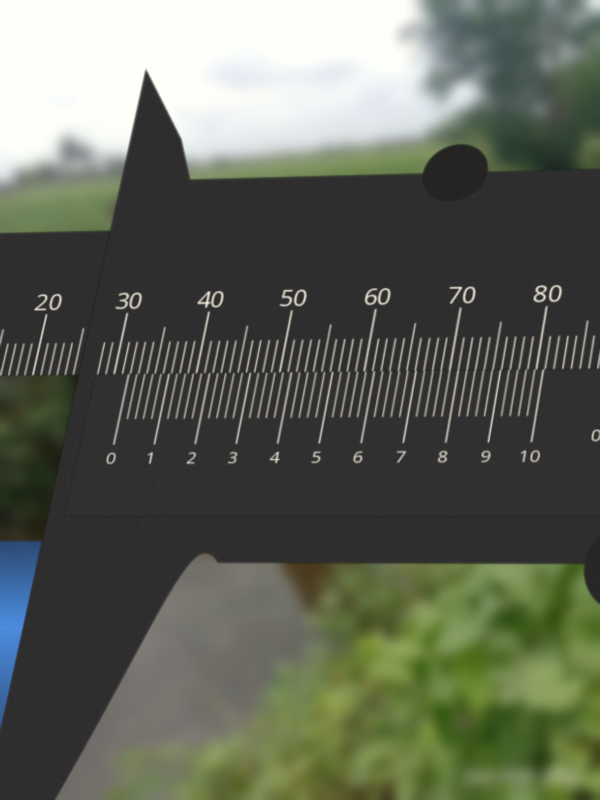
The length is 31.8; mm
